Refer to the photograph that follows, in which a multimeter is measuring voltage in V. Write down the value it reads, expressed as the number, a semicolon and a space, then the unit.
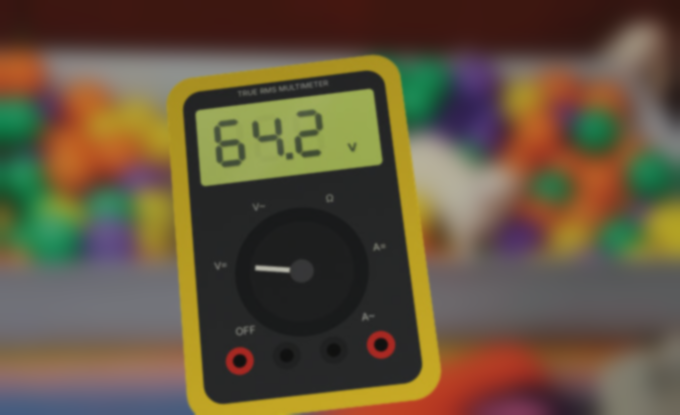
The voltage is 64.2; V
